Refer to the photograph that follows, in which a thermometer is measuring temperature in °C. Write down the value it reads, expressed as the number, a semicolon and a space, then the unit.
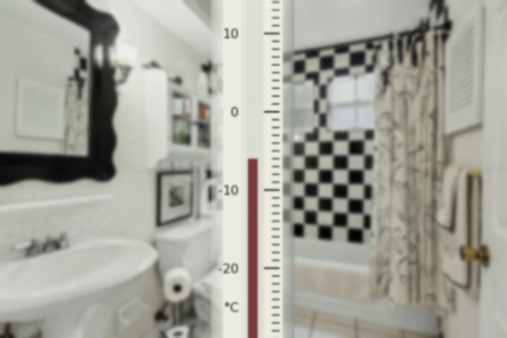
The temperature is -6; °C
